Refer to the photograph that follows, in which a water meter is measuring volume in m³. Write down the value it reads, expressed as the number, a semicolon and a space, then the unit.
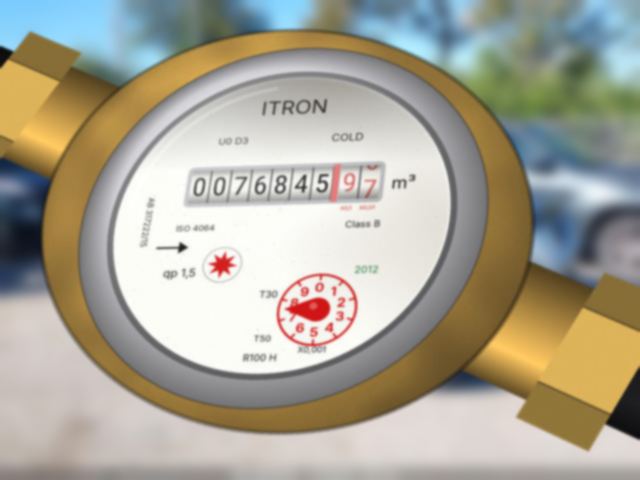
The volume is 76845.967; m³
